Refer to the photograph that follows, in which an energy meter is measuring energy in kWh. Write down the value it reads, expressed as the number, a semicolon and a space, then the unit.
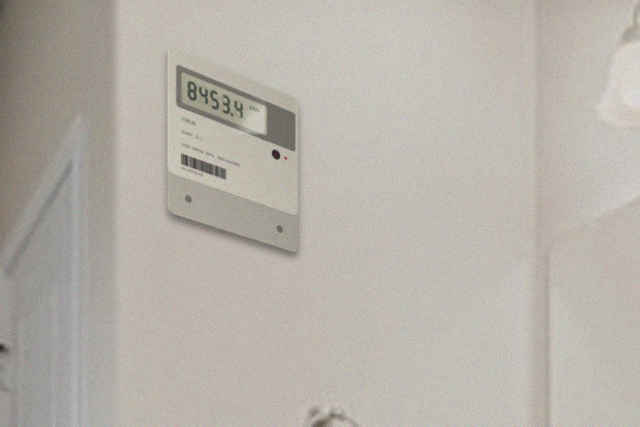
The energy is 8453.4; kWh
